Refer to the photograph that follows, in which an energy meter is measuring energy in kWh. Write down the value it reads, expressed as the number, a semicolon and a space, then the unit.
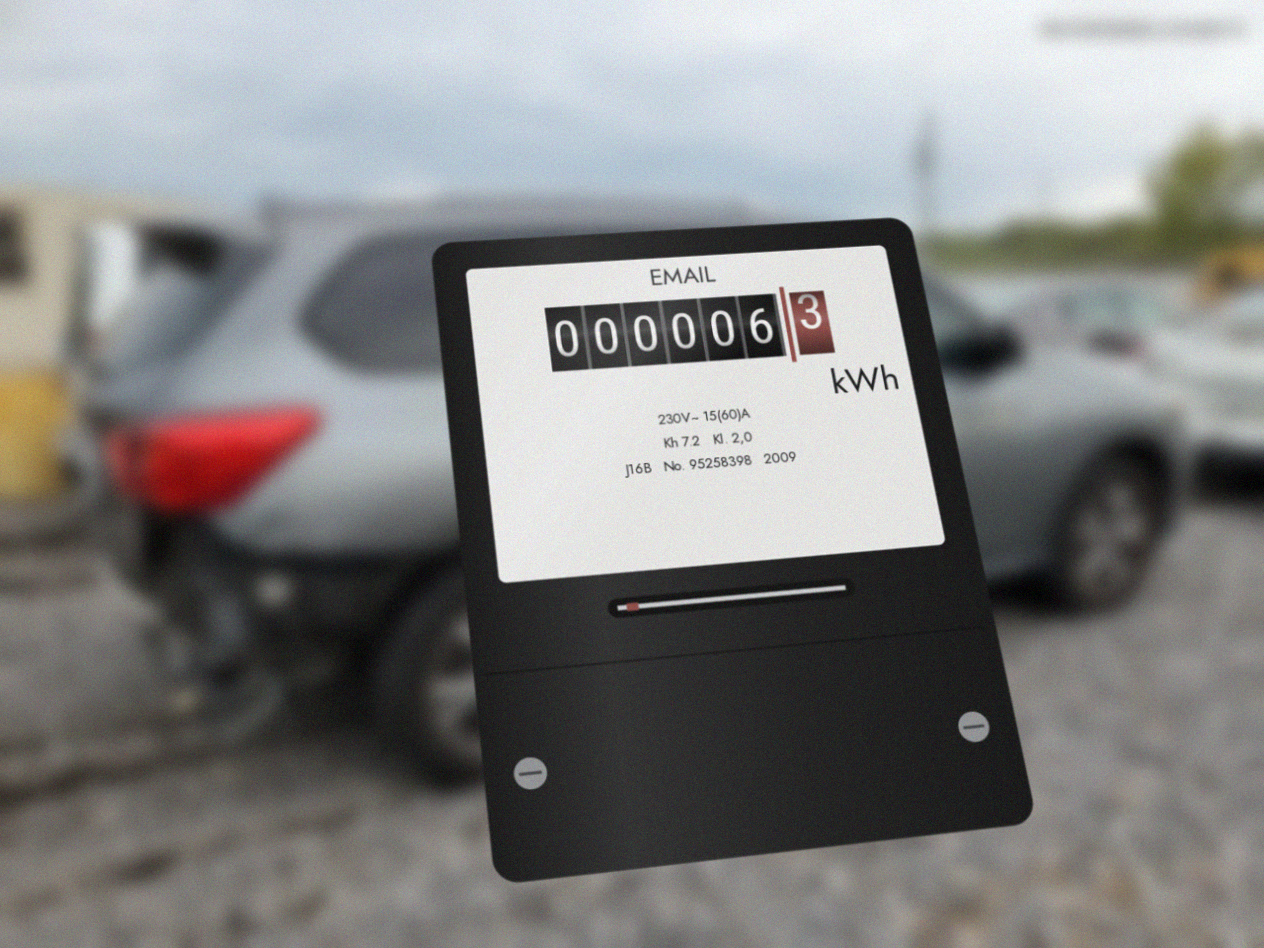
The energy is 6.3; kWh
